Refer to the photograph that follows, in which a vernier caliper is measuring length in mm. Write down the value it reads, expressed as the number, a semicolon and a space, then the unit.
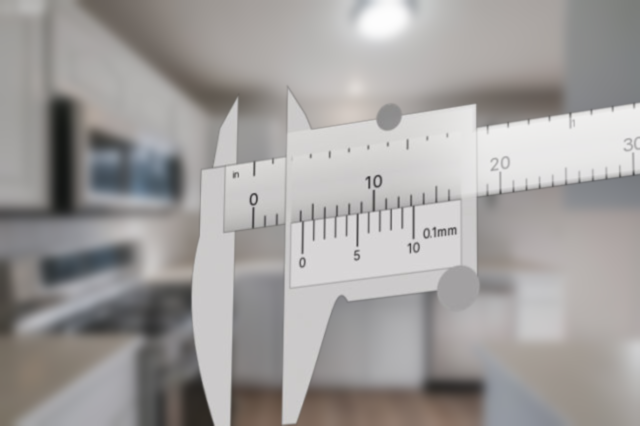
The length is 4.2; mm
